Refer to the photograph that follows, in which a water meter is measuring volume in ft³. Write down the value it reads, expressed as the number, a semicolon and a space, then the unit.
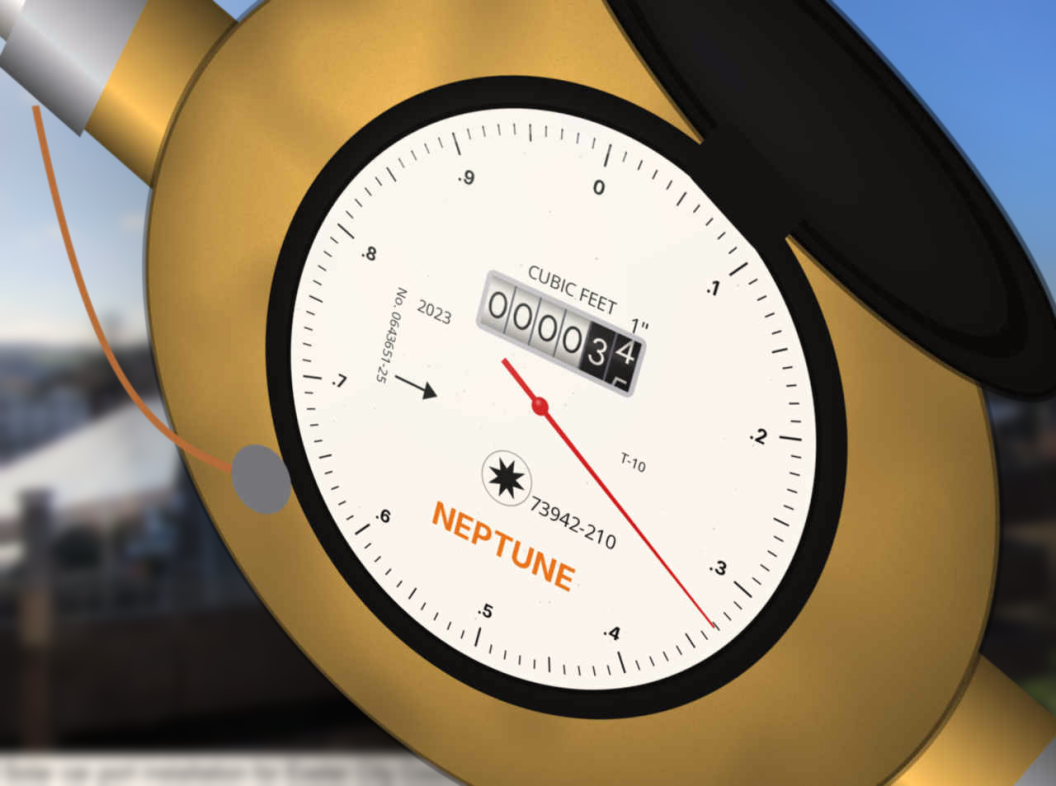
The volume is 34.33; ft³
